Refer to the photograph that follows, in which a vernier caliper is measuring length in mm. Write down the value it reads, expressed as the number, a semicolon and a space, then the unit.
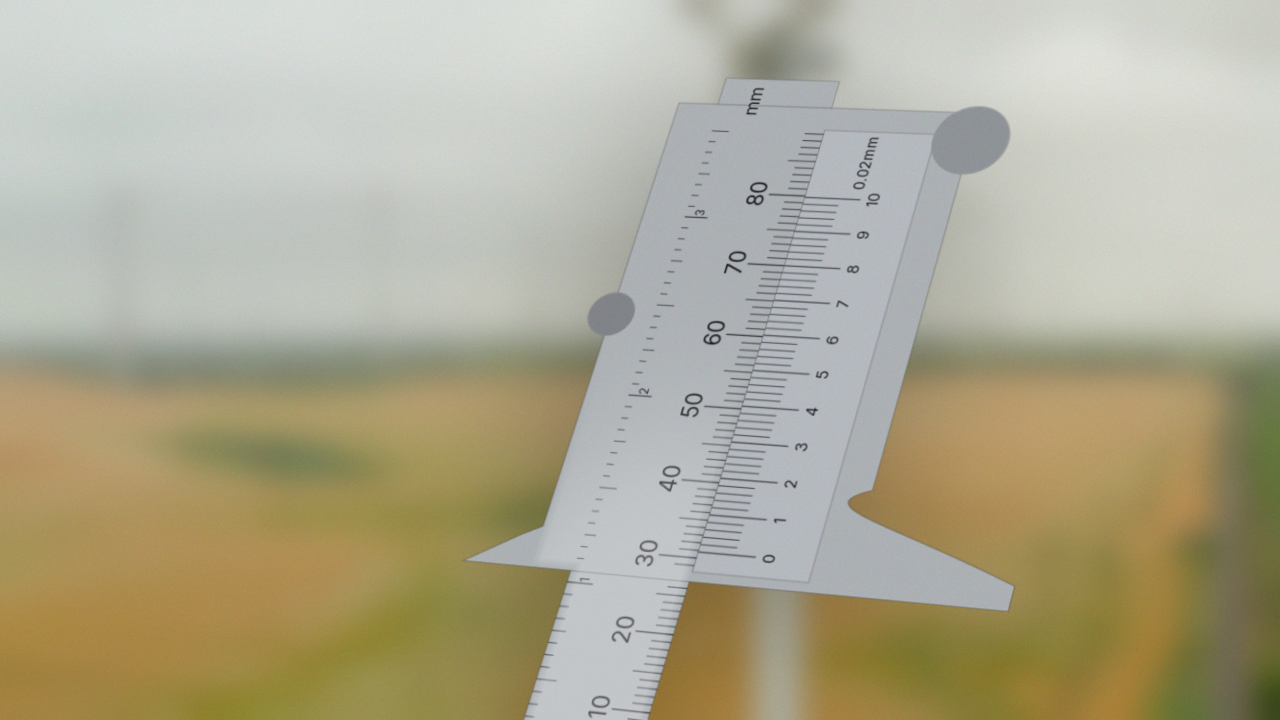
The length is 30.8; mm
